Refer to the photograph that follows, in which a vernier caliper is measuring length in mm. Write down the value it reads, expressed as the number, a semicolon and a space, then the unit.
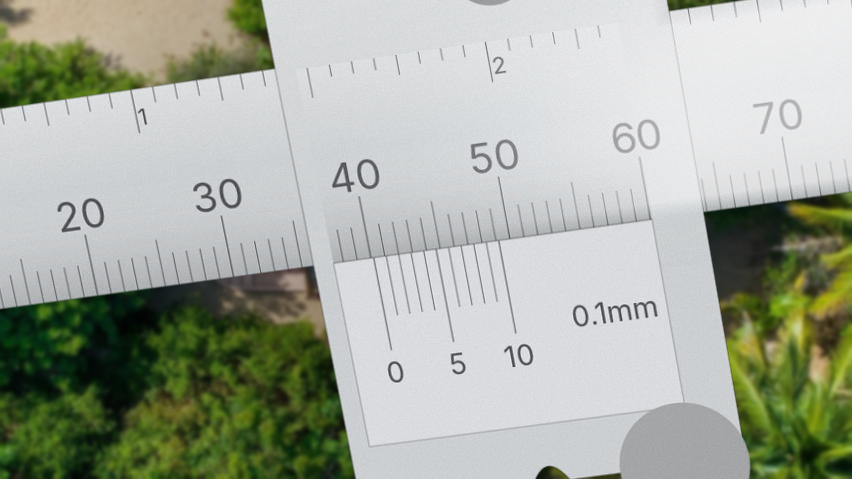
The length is 40.2; mm
